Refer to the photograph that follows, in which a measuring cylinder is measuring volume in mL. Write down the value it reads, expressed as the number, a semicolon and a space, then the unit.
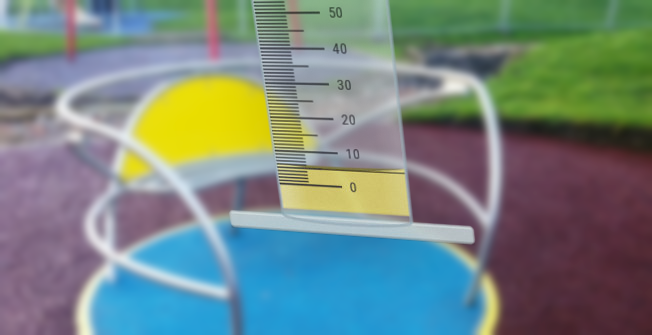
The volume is 5; mL
